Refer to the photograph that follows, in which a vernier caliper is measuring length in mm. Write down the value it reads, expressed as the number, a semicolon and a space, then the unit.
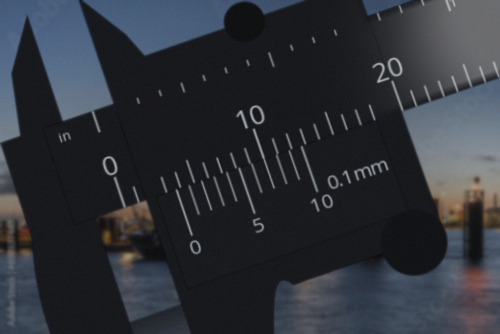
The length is 3.7; mm
